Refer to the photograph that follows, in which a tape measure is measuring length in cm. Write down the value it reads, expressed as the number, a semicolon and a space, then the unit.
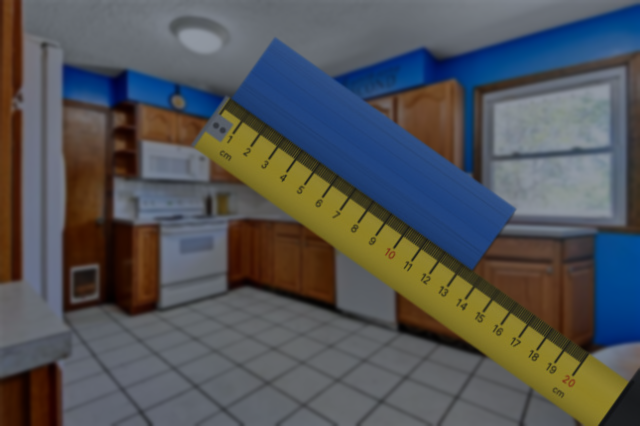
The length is 13.5; cm
